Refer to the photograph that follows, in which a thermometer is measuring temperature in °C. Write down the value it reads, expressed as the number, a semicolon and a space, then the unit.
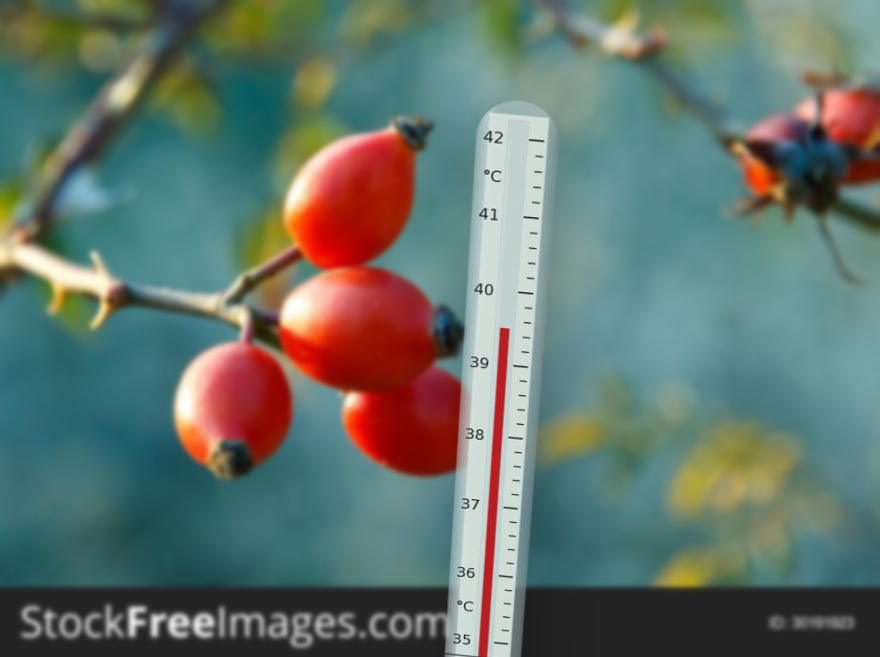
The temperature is 39.5; °C
